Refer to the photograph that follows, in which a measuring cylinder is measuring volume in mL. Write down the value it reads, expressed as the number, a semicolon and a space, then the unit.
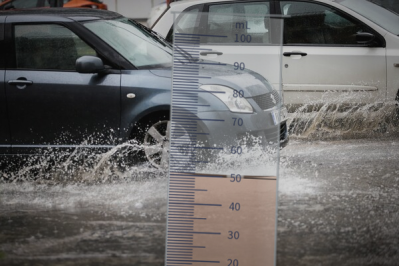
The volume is 50; mL
